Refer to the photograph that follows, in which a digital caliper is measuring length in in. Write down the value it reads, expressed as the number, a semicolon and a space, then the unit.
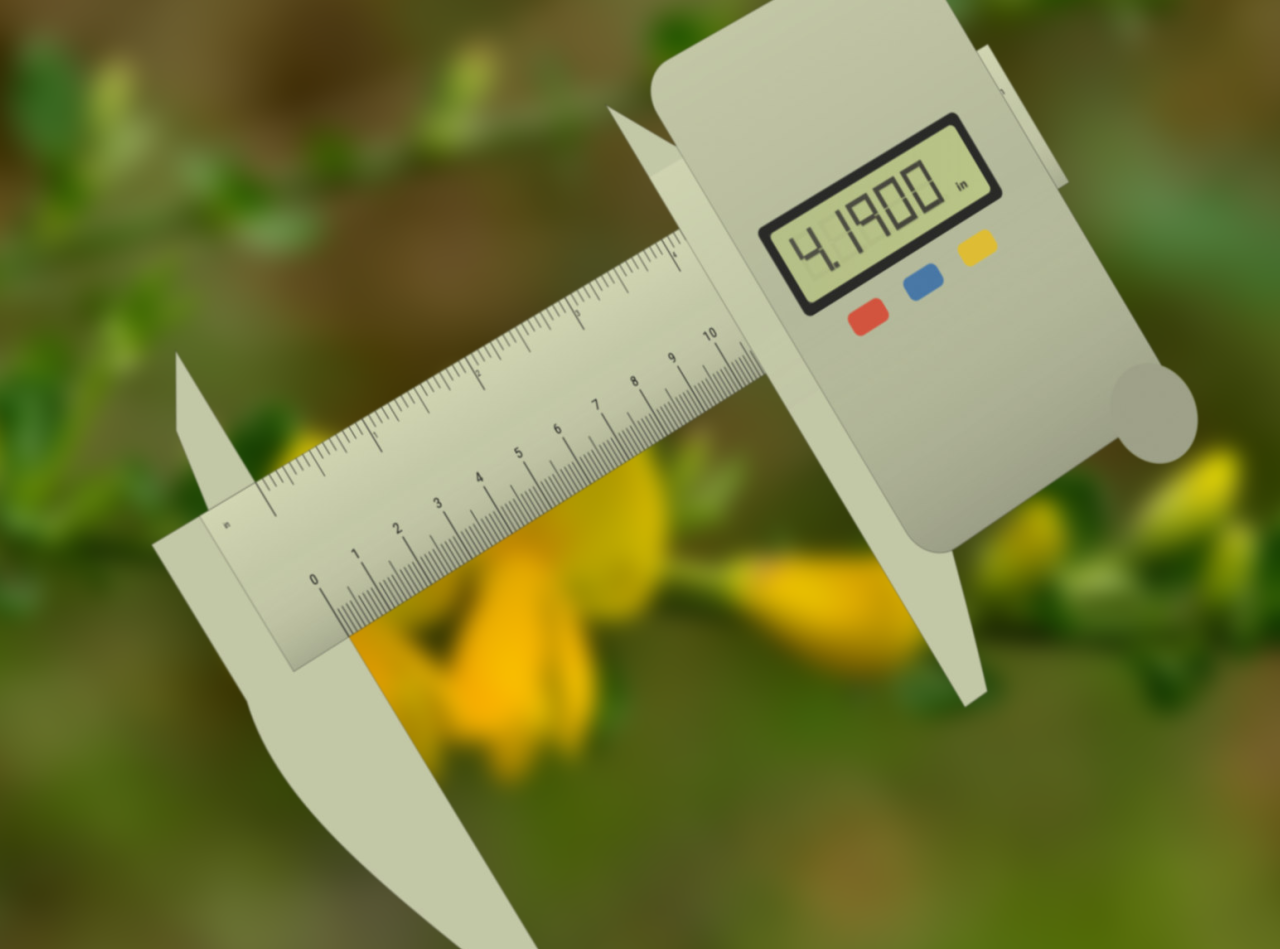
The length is 4.1900; in
